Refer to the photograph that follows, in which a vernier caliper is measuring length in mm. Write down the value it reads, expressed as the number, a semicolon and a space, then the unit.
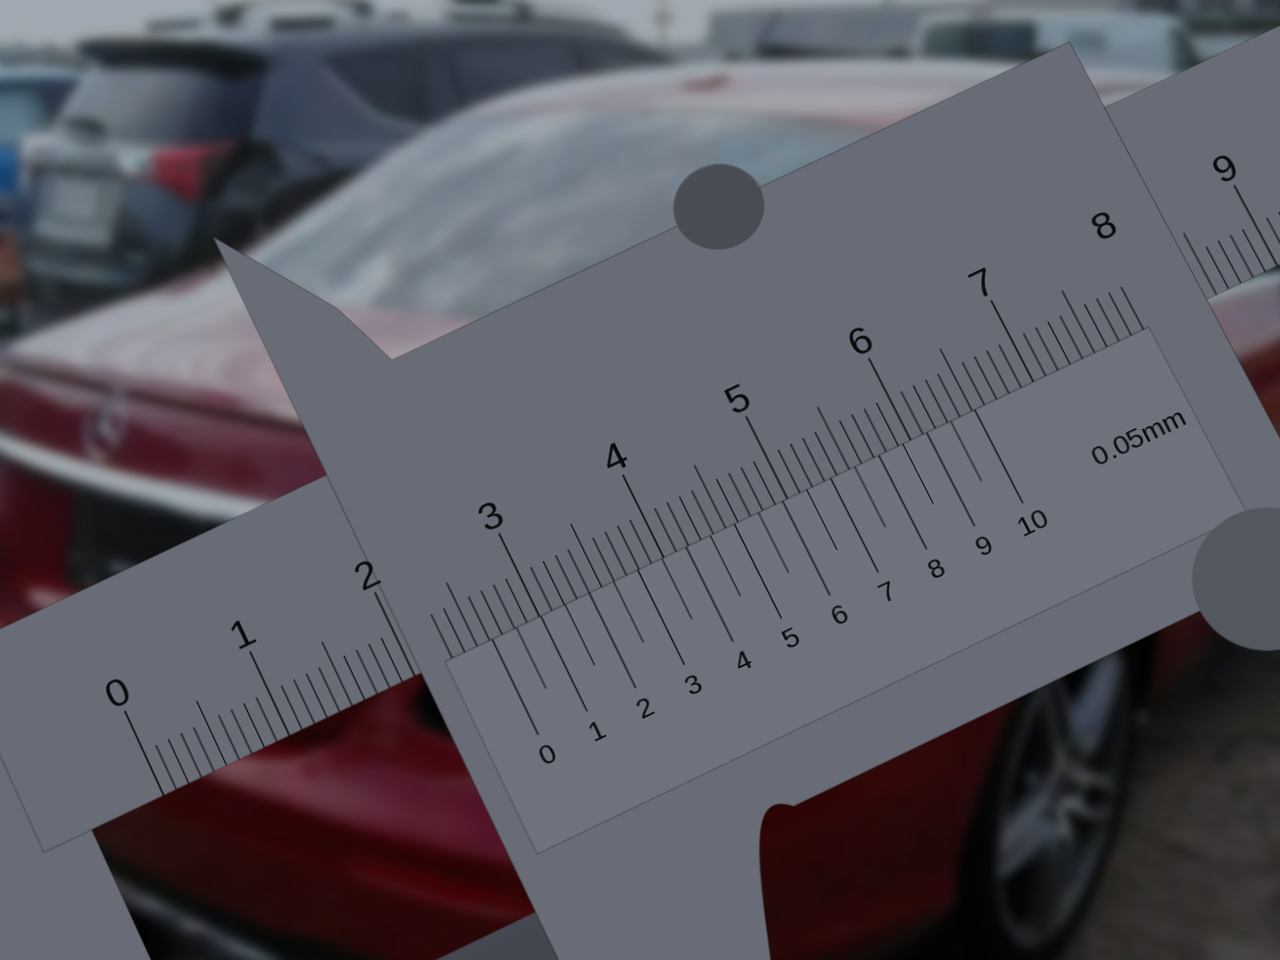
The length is 26.2; mm
